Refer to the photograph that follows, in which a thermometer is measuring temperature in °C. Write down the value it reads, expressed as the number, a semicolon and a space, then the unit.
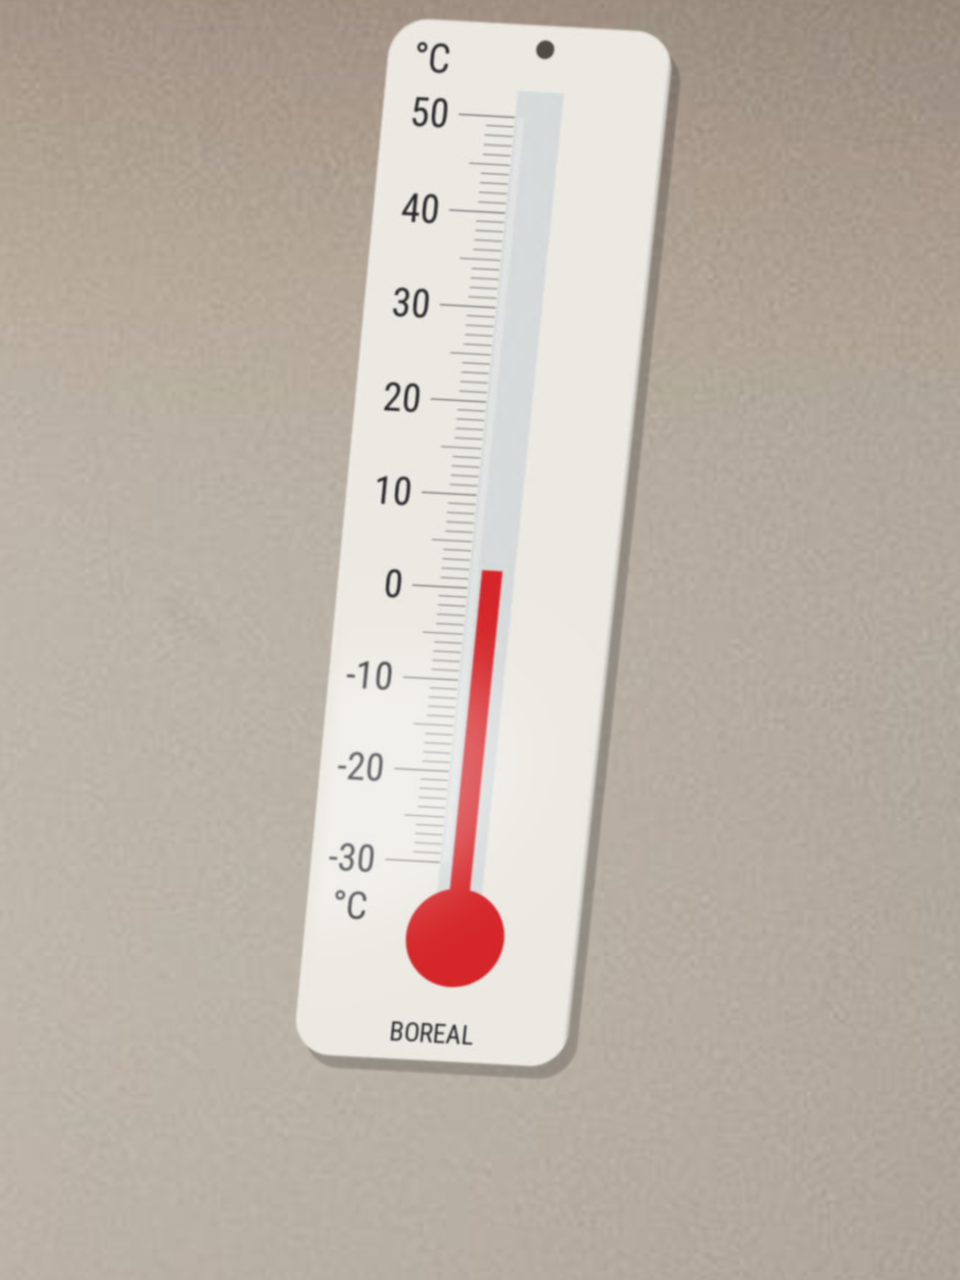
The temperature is 2; °C
